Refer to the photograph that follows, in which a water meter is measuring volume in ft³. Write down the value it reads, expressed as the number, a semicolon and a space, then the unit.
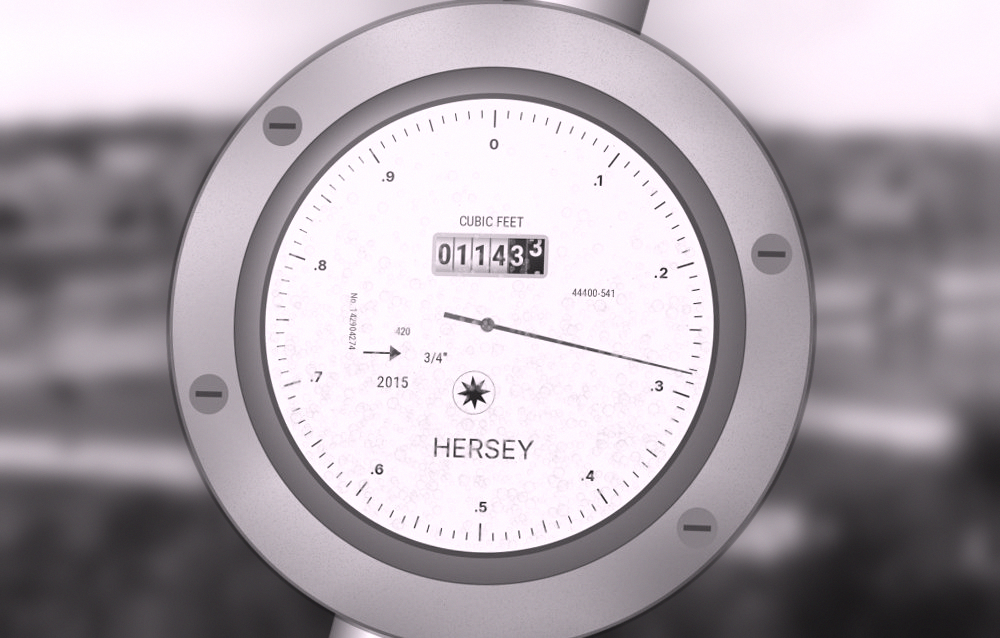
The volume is 11433.28; ft³
